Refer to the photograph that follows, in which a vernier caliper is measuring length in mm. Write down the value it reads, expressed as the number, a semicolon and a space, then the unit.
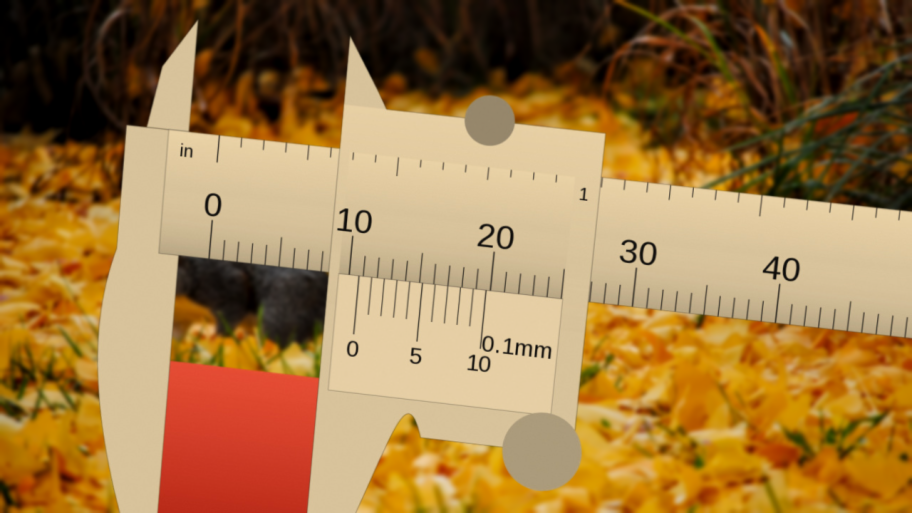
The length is 10.7; mm
